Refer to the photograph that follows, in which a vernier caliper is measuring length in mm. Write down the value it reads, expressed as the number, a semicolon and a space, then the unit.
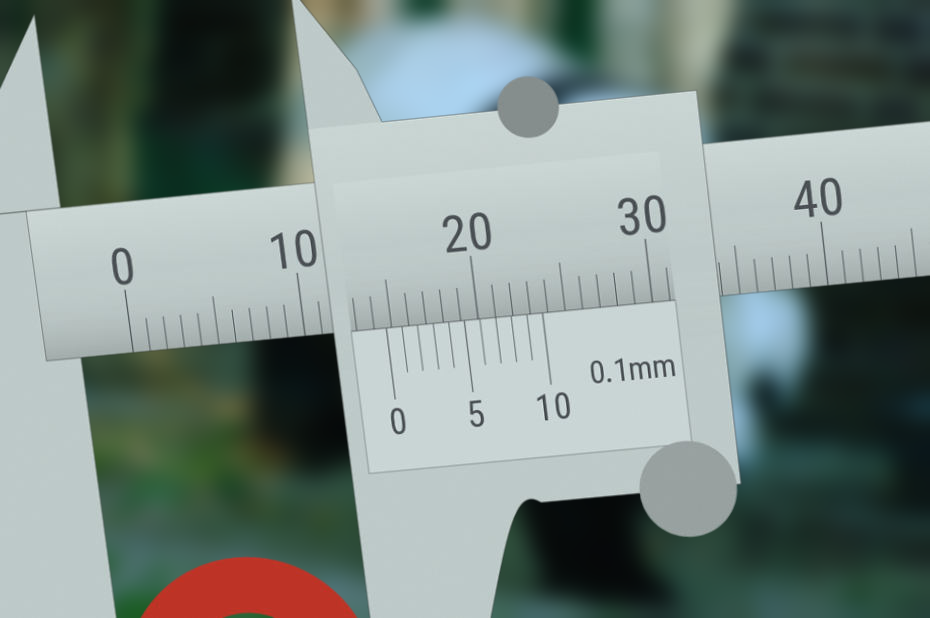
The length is 14.7; mm
